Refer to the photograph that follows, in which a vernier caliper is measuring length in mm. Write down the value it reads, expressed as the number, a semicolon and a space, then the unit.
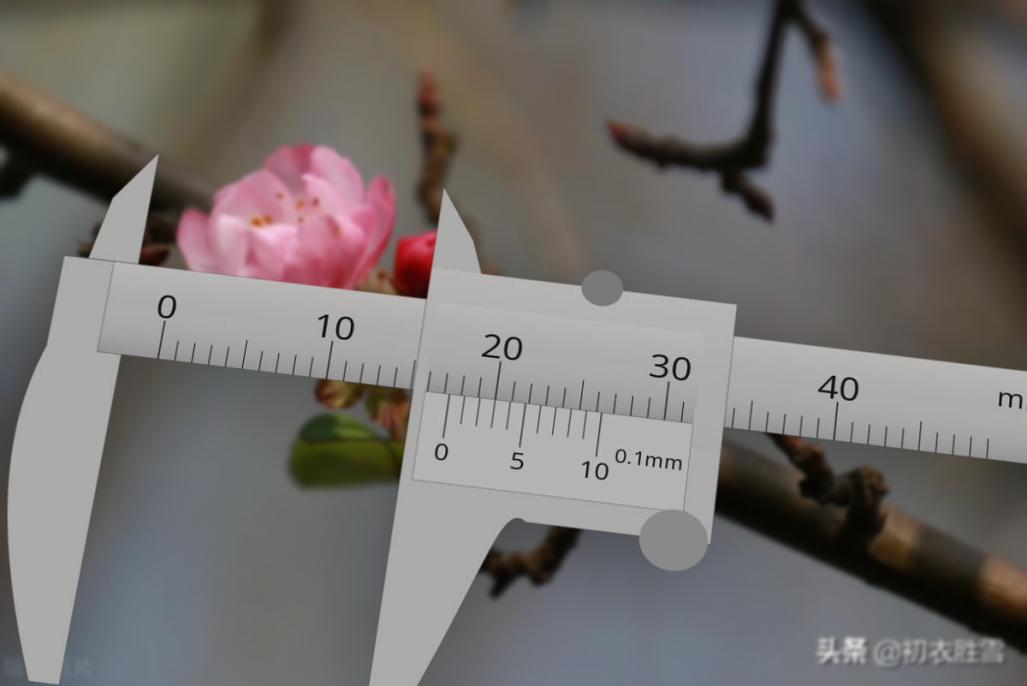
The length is 17.3; mm
